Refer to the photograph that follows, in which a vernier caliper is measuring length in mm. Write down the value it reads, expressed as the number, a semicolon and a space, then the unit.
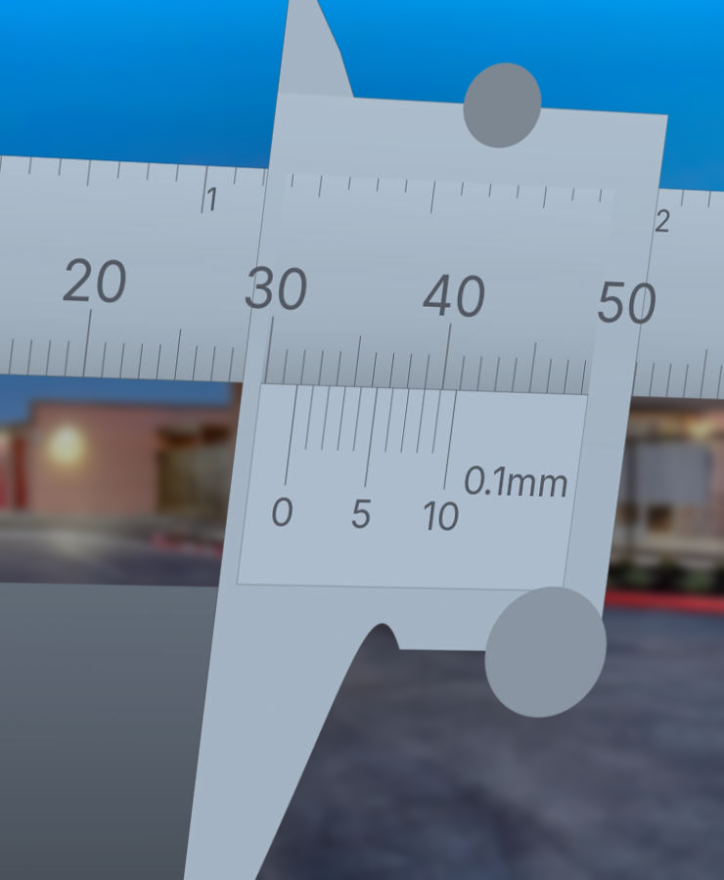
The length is 31.8; mm
